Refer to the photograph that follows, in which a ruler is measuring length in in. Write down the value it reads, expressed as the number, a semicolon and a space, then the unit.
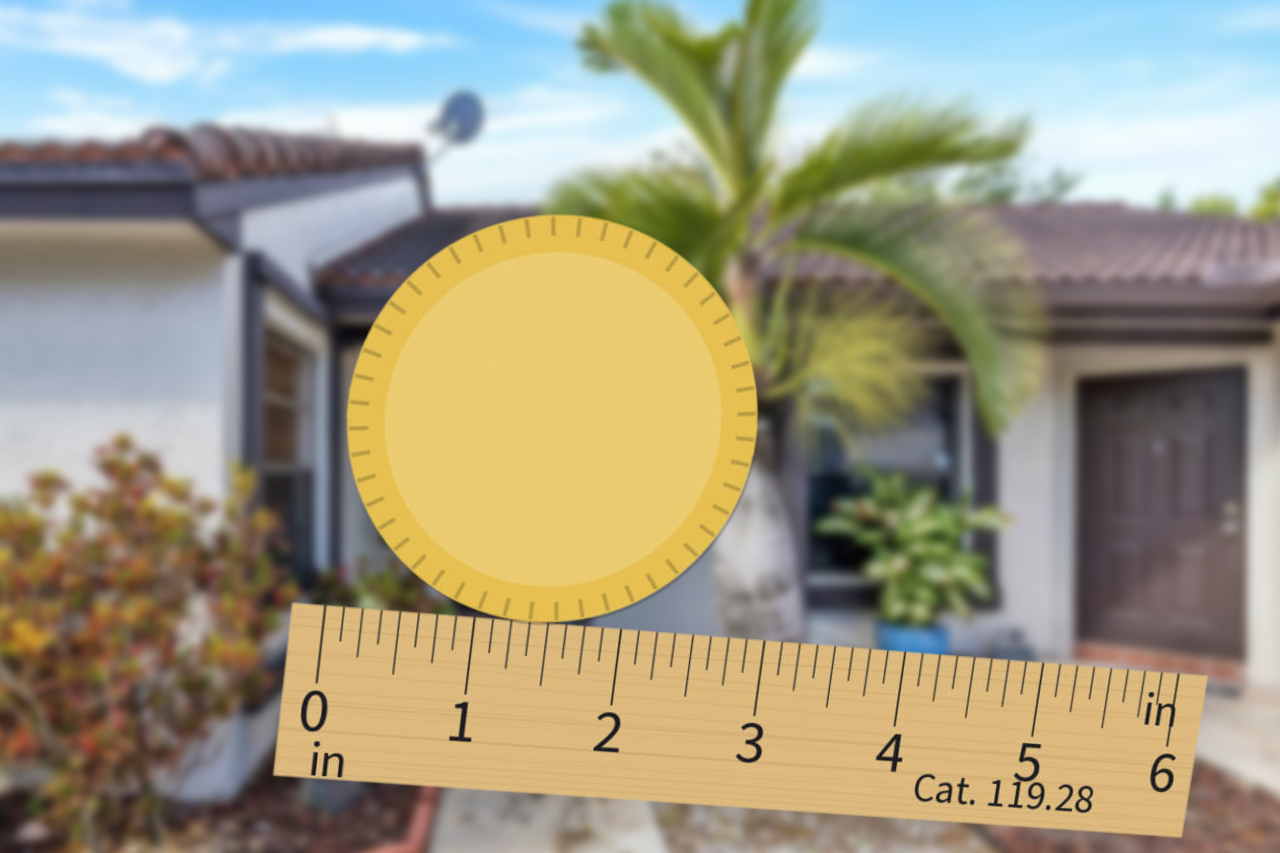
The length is 2.75; in
